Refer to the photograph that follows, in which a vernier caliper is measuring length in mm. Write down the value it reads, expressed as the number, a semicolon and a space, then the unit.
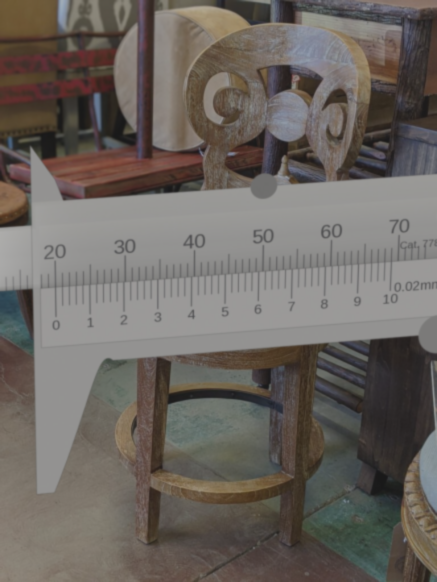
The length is 20.0; mm
